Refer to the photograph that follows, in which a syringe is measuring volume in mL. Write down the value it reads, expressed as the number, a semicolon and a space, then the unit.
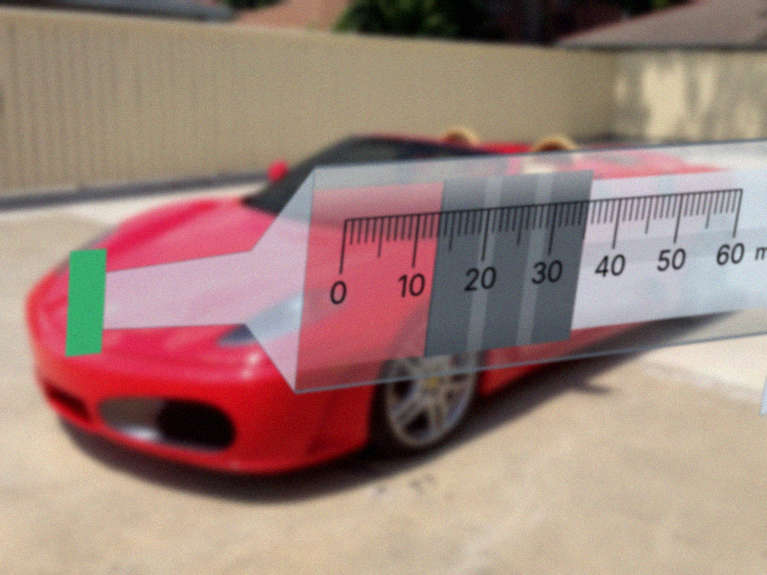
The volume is 13; mL
